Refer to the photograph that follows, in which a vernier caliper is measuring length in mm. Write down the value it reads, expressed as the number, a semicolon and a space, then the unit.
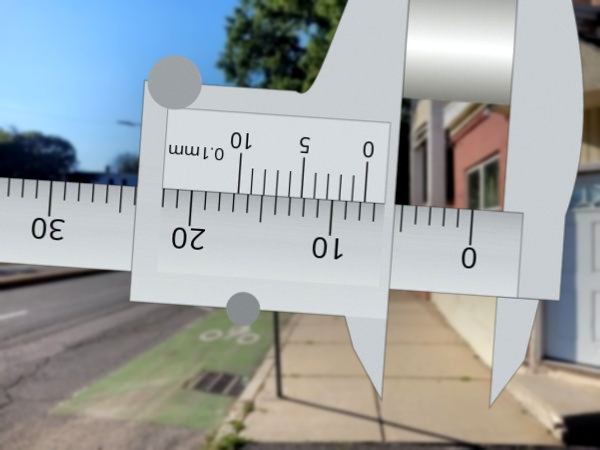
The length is 7.7; mm
